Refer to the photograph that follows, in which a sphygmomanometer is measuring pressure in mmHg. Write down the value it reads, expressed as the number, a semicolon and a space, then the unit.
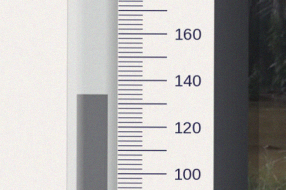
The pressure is 134; mmHg
